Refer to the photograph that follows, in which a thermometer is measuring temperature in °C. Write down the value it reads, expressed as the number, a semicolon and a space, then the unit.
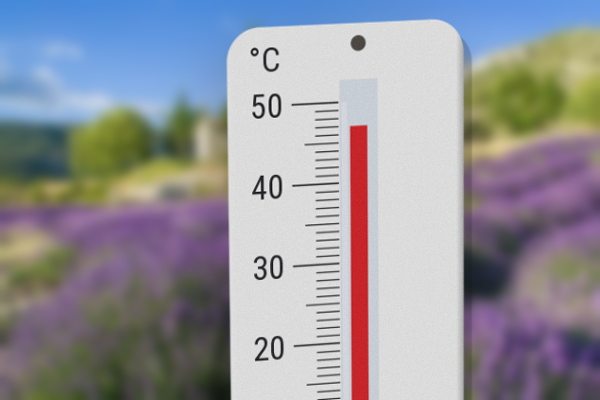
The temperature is 47; °C
